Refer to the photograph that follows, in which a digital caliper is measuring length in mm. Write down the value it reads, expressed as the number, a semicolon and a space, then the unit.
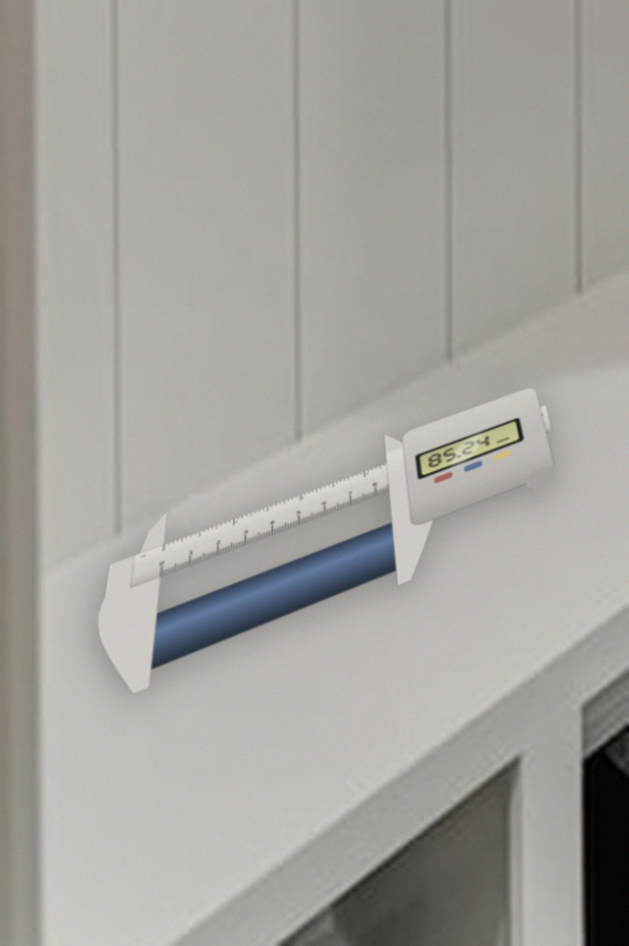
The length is 85.24; mm
